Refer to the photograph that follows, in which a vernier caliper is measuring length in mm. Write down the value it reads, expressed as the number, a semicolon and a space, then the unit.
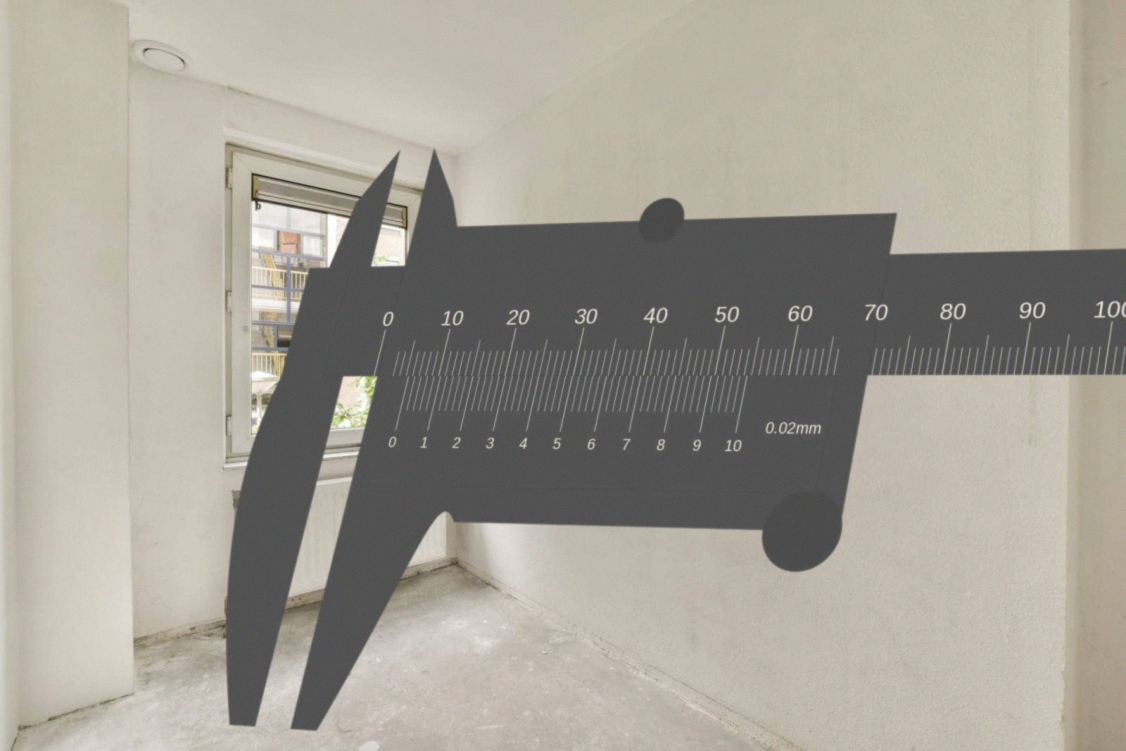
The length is 5.4; mm
